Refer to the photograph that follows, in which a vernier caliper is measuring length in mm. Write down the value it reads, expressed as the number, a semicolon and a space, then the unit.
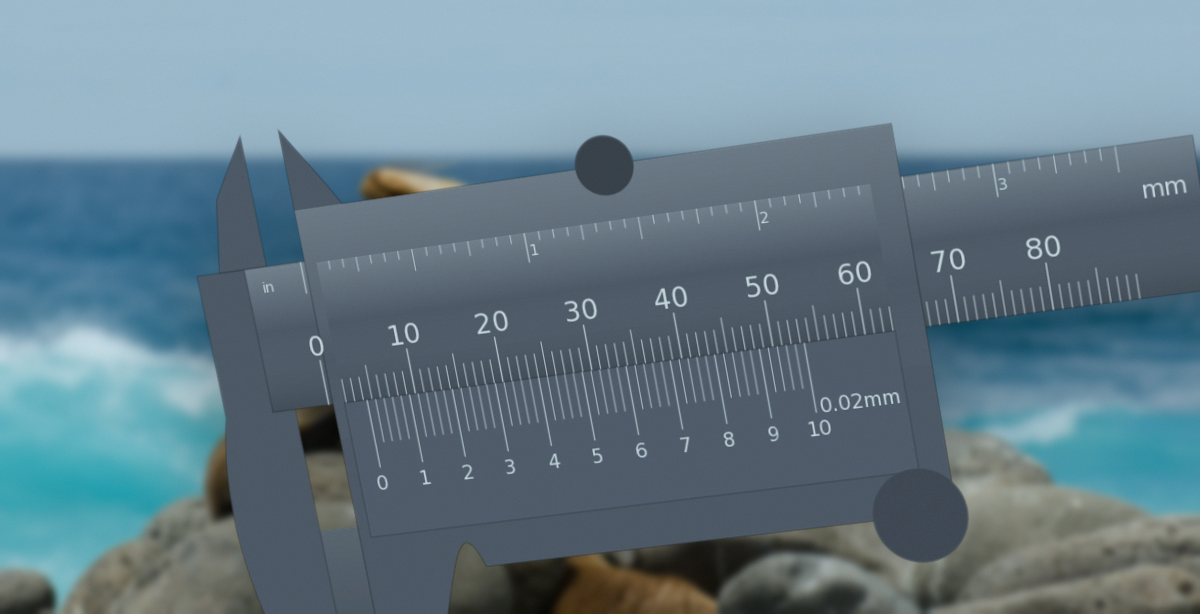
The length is 4.4; mm
